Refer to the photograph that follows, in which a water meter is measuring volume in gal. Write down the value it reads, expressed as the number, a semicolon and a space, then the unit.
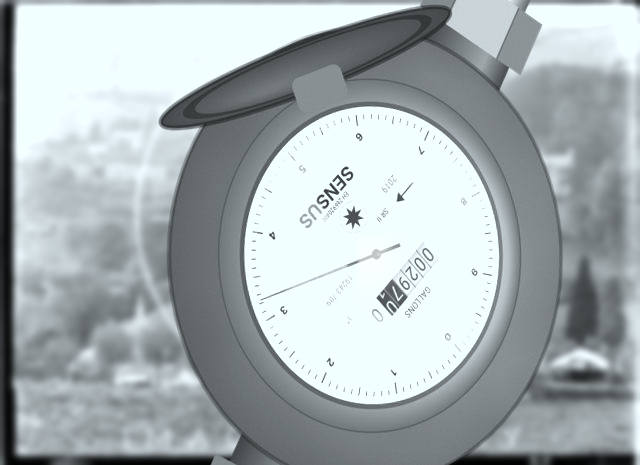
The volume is 29703.2; gal
